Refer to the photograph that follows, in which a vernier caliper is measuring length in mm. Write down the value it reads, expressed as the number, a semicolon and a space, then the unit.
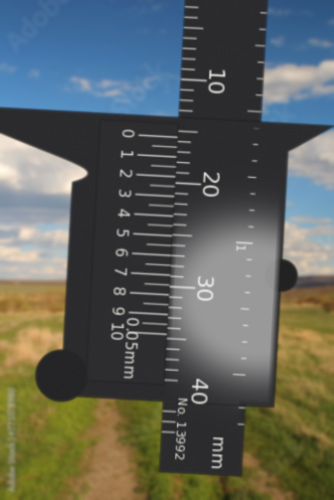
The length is 15.6; mm
